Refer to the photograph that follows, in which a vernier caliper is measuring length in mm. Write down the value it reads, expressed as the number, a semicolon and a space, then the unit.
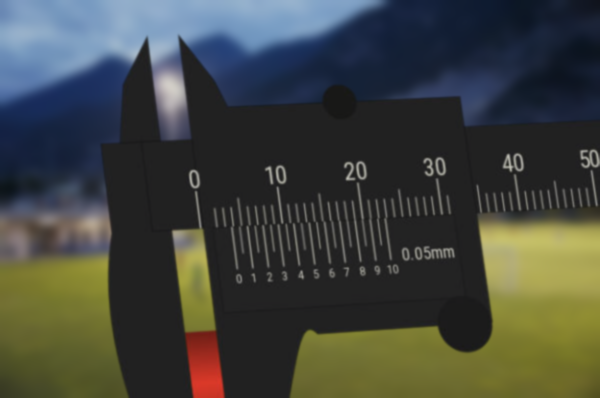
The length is 3.8; mm
